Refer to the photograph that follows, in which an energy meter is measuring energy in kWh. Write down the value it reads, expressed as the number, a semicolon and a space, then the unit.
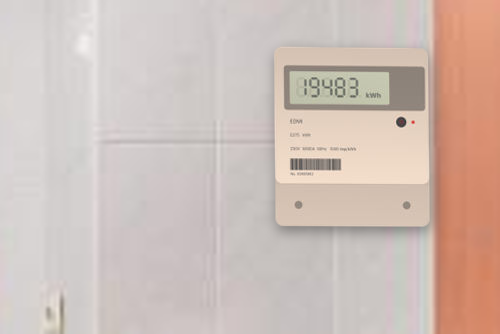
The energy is 19483; kWh
